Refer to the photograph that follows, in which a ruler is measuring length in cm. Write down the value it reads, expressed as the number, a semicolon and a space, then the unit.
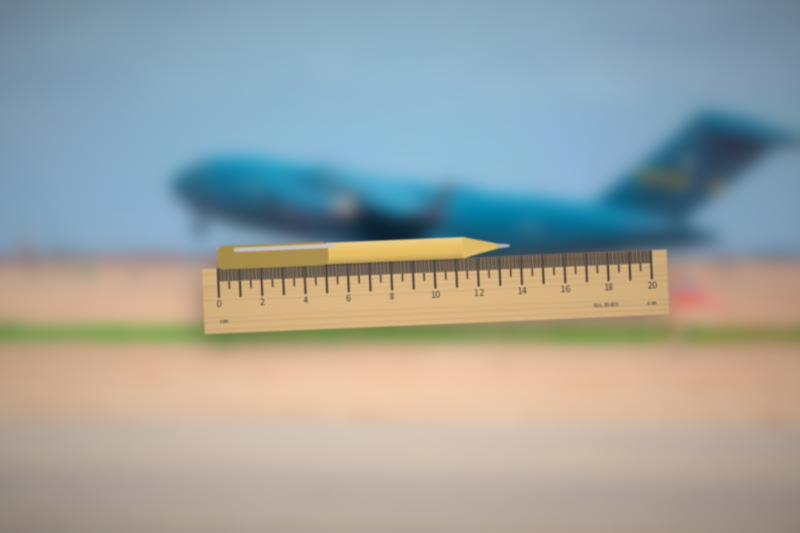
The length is 13.5; cm
